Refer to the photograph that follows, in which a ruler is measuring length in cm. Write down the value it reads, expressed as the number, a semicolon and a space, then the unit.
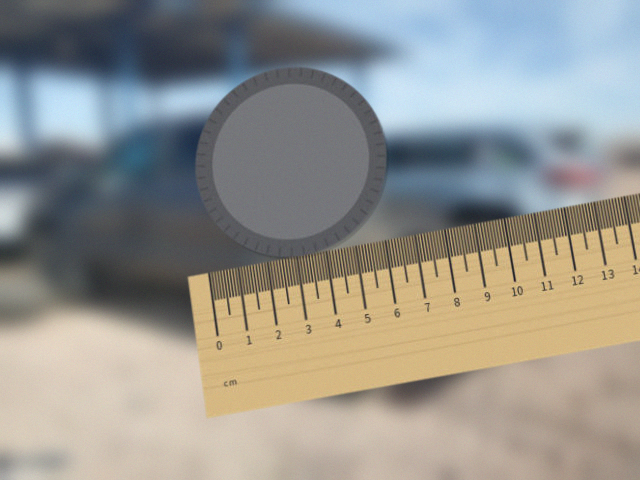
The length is 6.5; cm
